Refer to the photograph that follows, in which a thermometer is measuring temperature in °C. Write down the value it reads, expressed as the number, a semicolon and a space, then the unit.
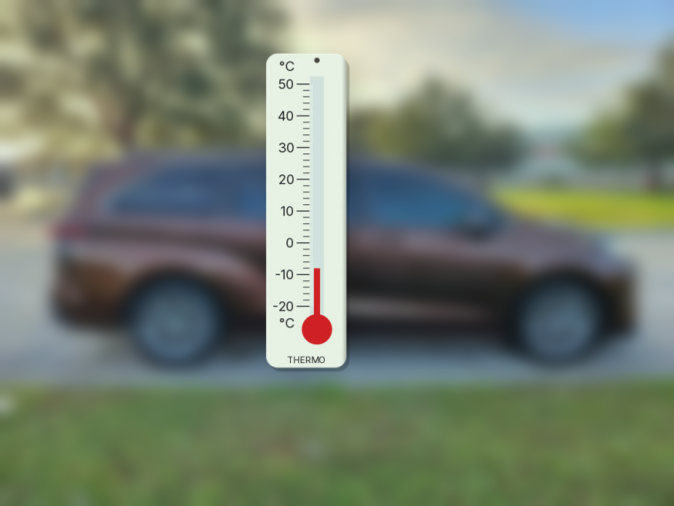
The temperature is -8; °C
